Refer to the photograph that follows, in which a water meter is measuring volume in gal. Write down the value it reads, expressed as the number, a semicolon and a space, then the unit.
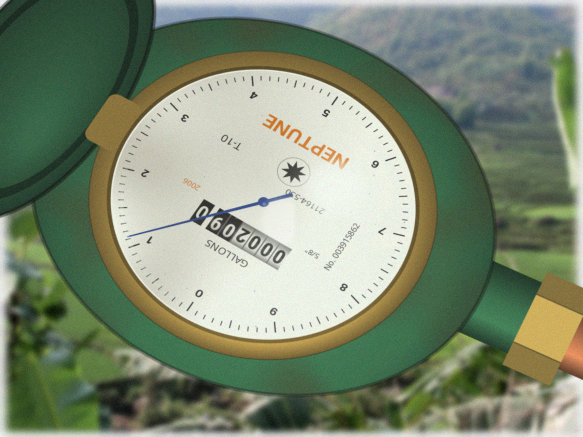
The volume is 2091.1; gal
